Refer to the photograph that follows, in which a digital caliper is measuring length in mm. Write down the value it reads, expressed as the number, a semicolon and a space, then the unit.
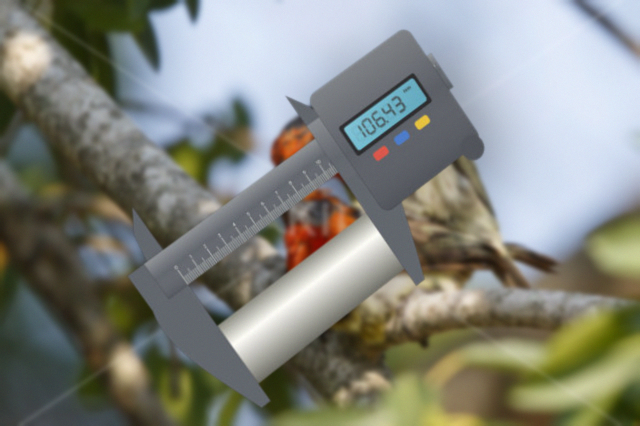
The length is 106.43; mm
